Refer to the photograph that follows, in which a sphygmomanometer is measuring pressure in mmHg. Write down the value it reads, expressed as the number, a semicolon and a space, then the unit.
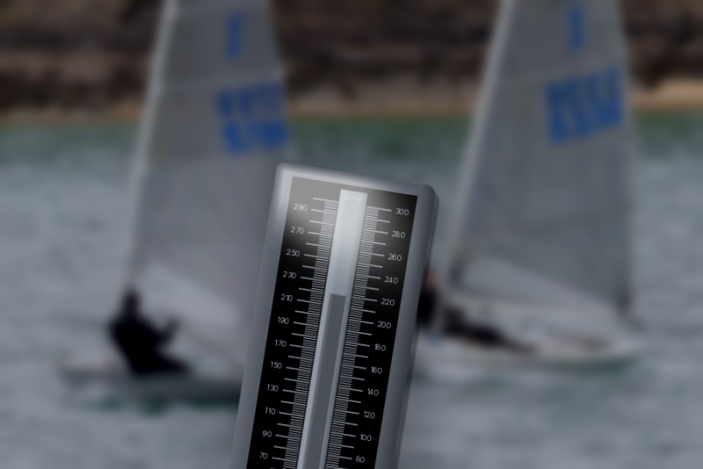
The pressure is 220; mmHg
